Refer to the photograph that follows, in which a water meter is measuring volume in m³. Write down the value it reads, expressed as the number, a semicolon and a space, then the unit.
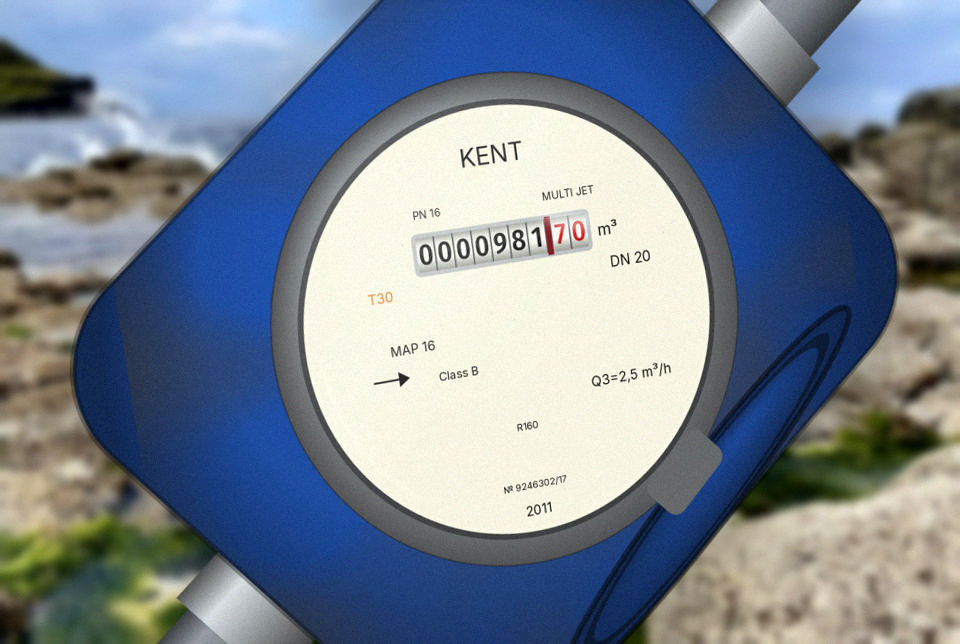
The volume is 981.70; m³
